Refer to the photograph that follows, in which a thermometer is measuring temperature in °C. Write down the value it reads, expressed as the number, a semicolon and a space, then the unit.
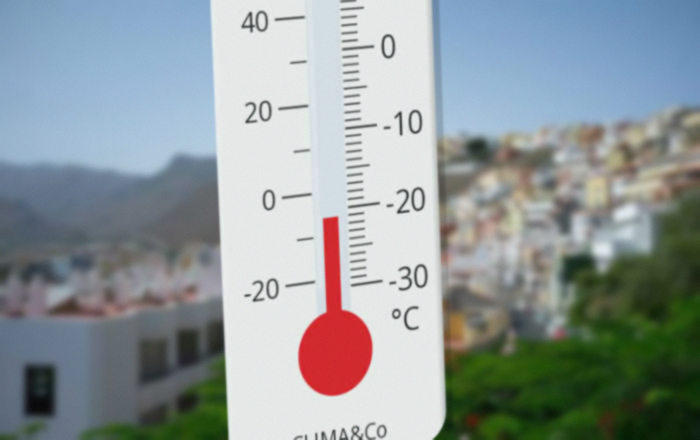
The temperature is -21; °C
